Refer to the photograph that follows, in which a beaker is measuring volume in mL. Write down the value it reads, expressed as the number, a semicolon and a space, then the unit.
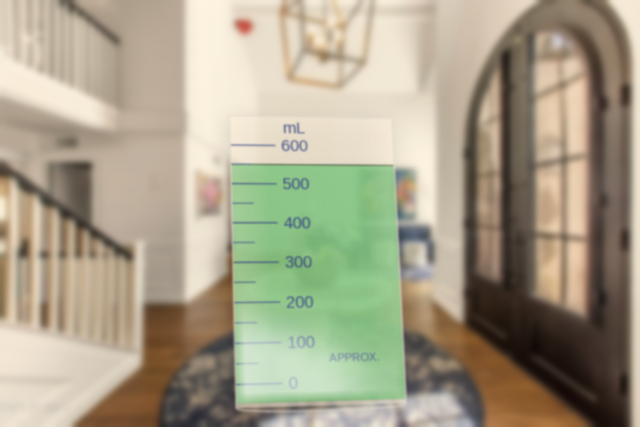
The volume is 550; mL
